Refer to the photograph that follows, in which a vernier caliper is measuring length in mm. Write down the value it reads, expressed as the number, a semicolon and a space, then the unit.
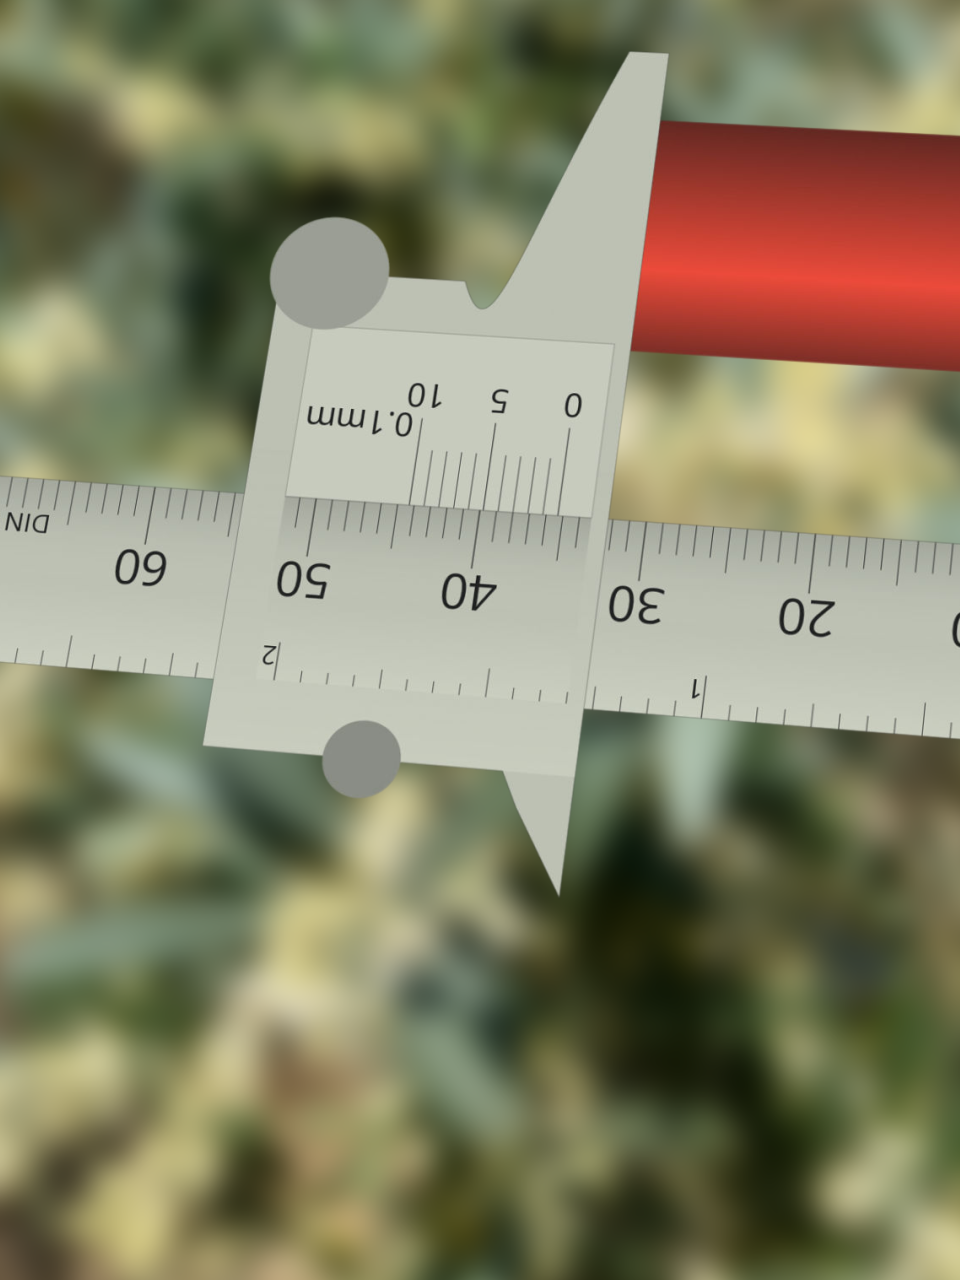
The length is 35.3; mm
